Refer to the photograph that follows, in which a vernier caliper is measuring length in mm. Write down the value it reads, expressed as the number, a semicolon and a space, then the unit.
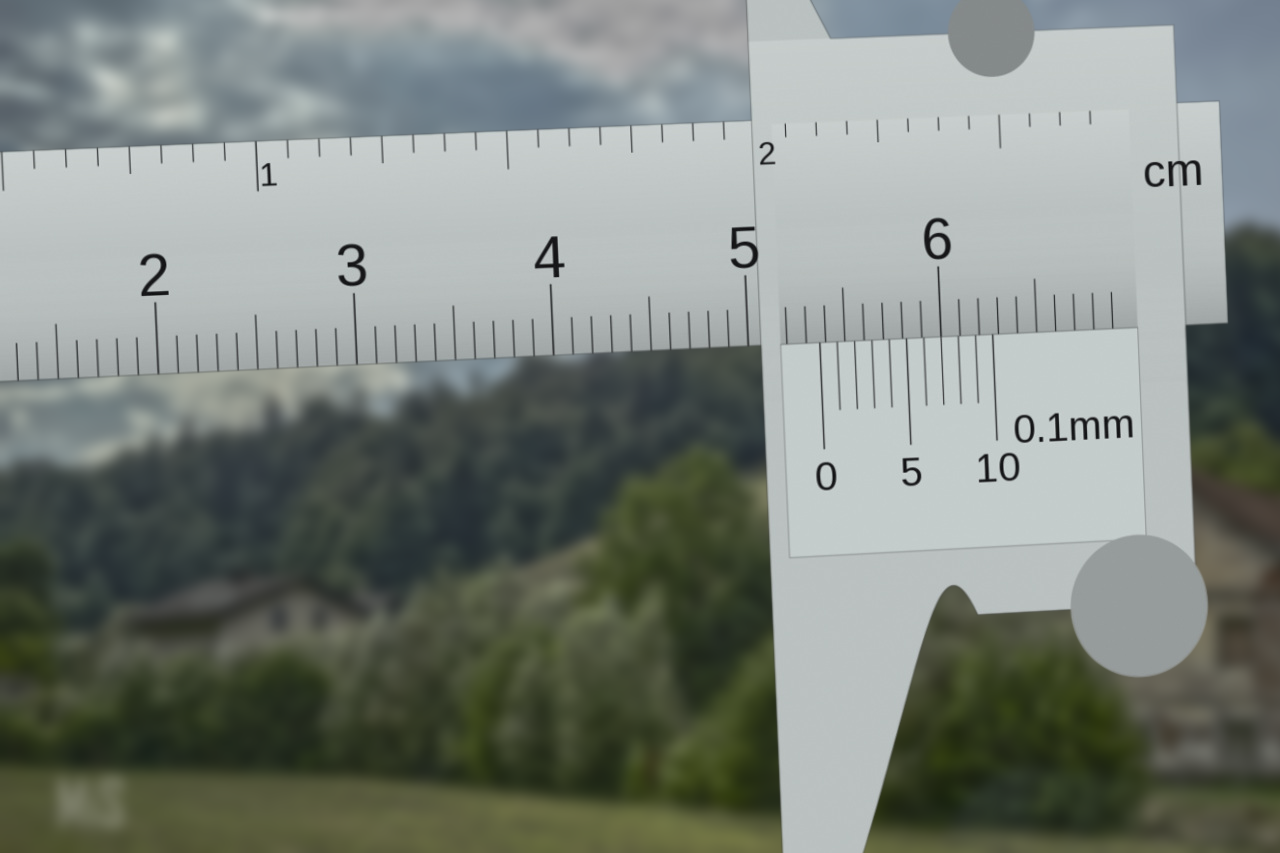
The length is 53.7; mm
